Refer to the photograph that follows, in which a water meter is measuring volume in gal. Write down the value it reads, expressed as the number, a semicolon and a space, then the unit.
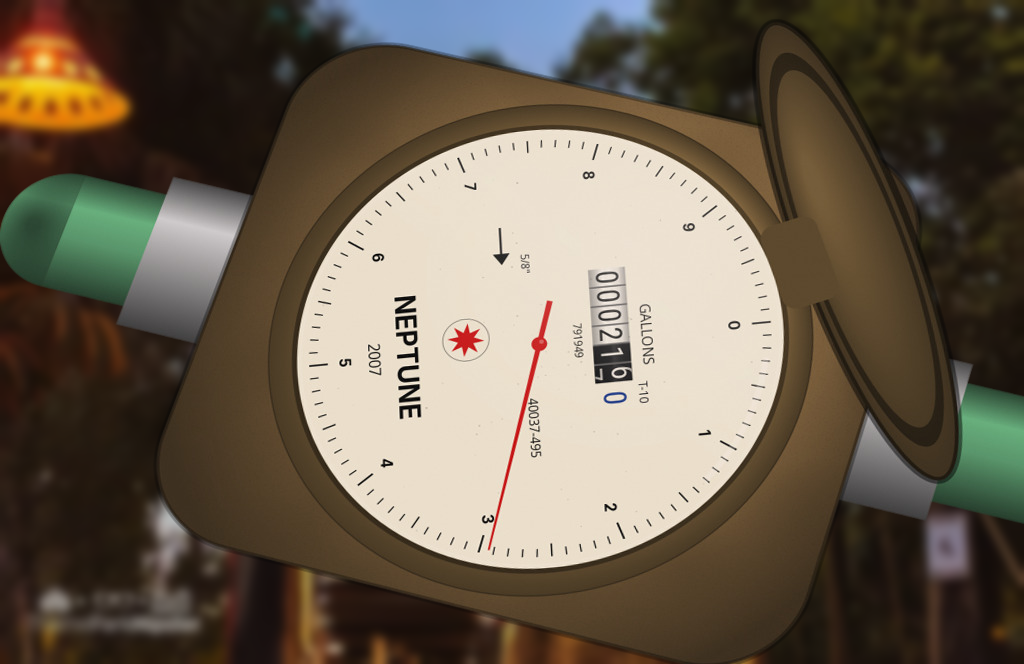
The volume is 2162.9; gal
